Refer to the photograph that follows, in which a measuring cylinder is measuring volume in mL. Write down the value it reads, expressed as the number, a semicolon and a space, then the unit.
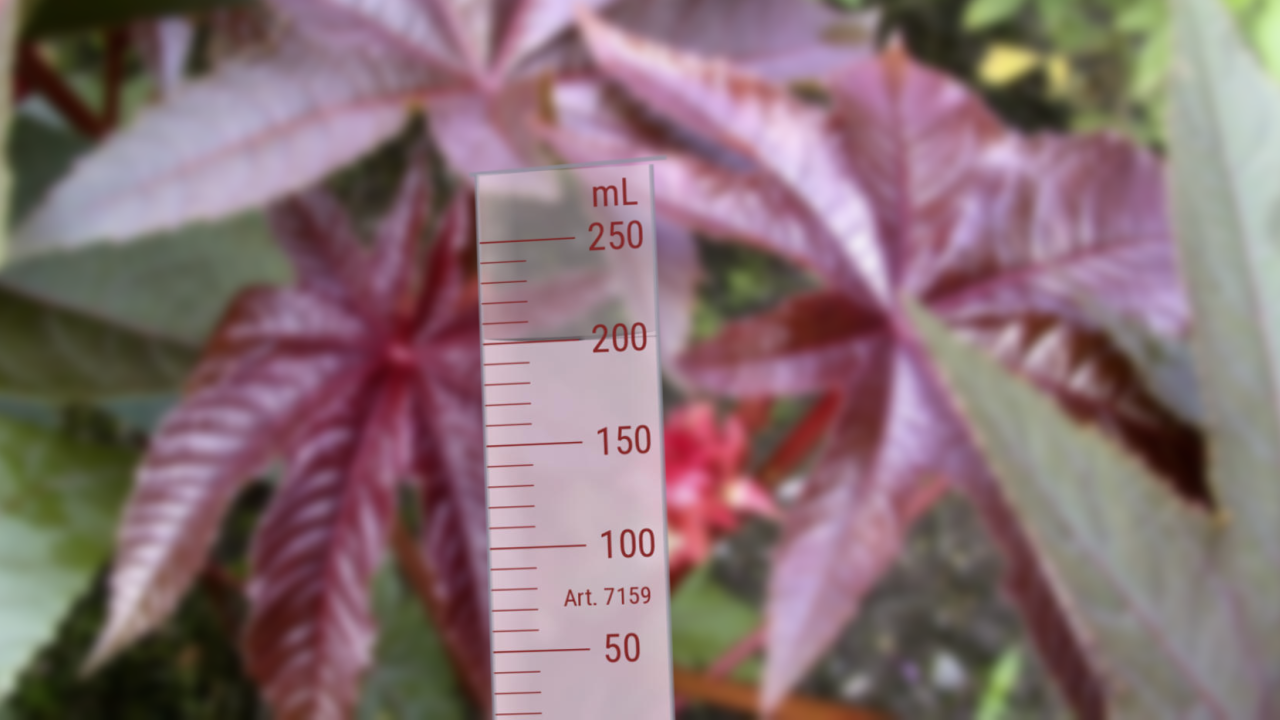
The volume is 200; mL
